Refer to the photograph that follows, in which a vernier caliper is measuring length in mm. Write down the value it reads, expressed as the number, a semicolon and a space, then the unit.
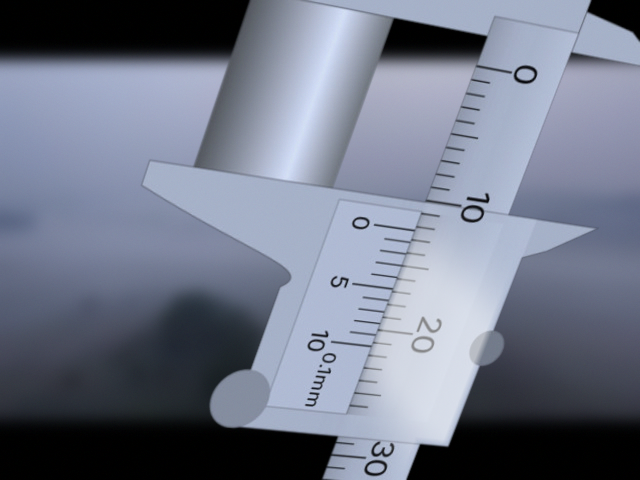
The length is 12.3; mm
